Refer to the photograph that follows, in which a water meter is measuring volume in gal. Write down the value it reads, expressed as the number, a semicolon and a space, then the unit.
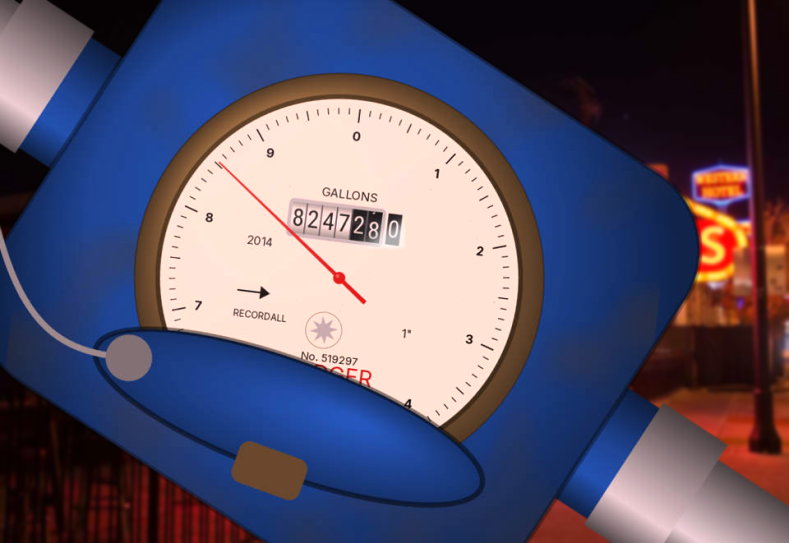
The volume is 8247278.5; gal
